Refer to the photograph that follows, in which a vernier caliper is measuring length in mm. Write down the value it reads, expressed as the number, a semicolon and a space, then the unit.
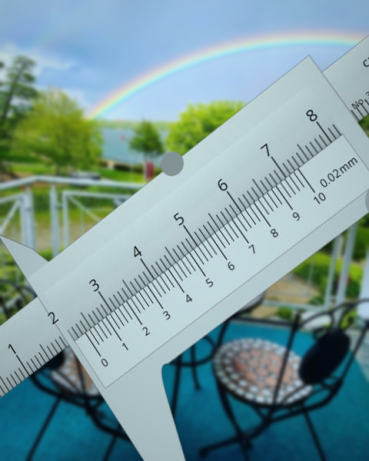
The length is 23.6; mm
